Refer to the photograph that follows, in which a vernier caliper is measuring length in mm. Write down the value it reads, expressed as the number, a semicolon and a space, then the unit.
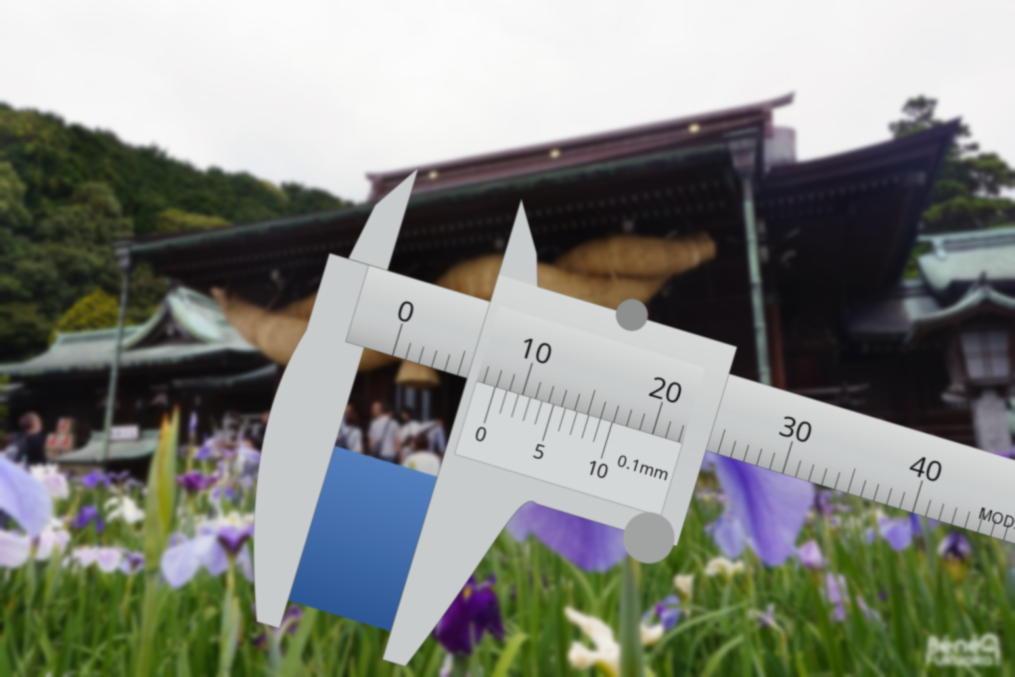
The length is 7.9; mm
